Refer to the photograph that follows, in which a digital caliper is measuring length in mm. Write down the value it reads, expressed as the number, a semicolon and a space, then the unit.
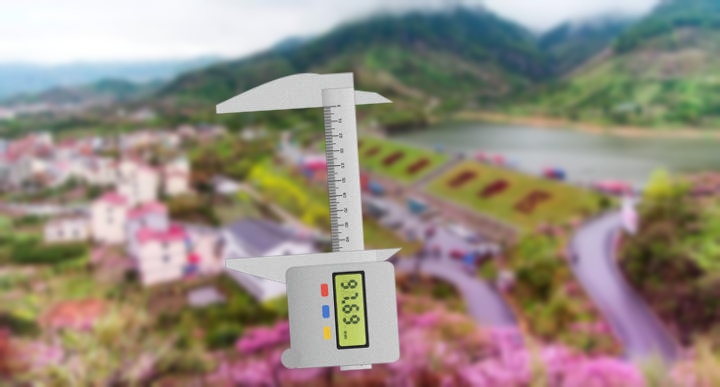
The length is 97.69; mm
